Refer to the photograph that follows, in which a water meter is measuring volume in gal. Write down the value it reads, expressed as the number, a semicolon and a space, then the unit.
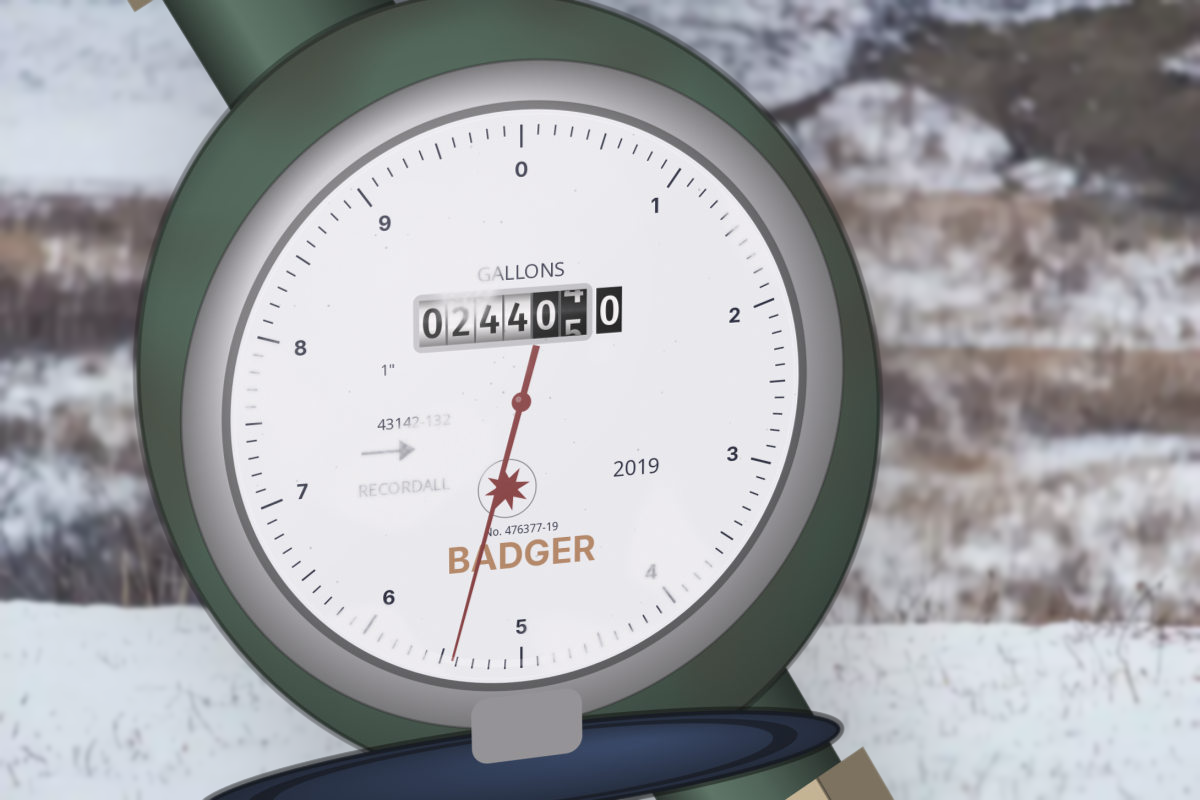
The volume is 244045.4; gal
